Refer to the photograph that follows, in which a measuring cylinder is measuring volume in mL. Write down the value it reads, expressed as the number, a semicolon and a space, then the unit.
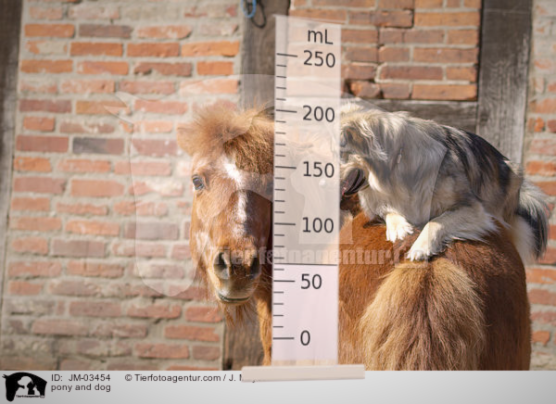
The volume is 65; mL
